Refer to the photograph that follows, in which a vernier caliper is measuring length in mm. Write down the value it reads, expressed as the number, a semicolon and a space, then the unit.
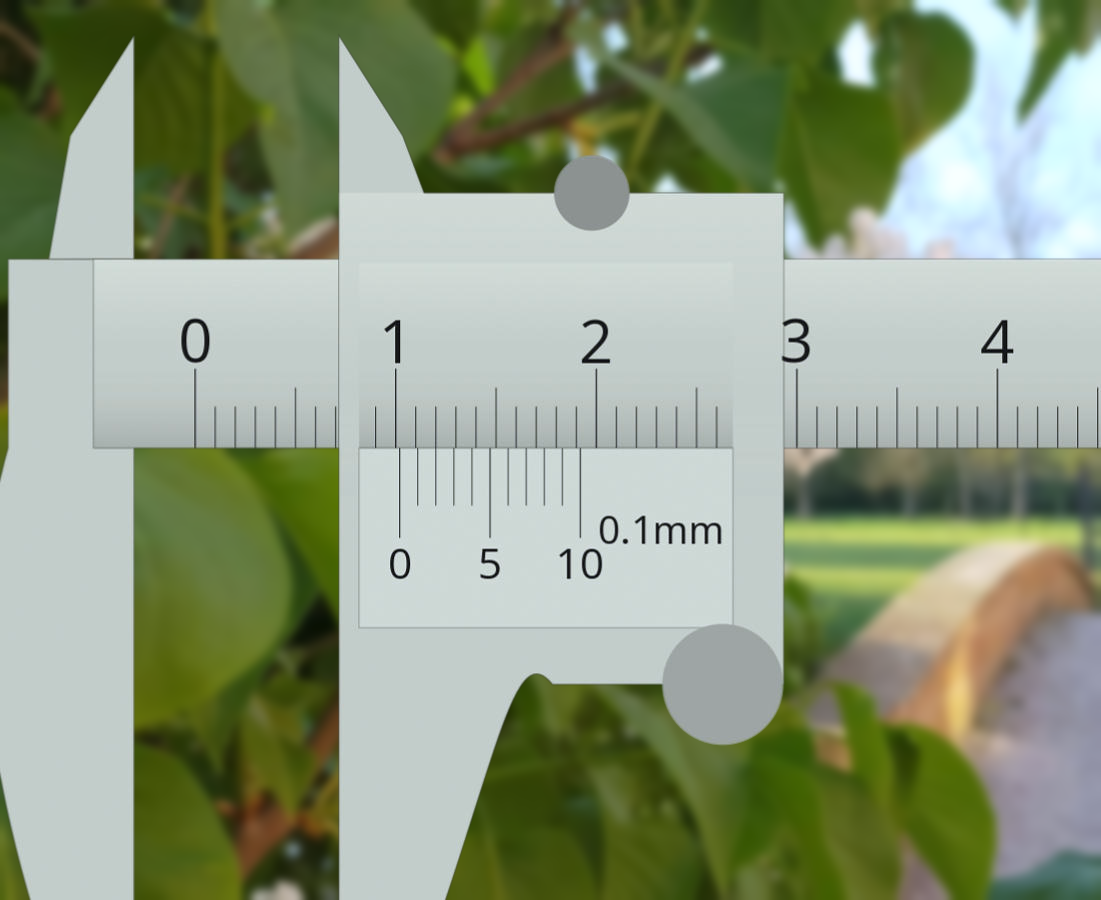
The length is 10.2; mm
